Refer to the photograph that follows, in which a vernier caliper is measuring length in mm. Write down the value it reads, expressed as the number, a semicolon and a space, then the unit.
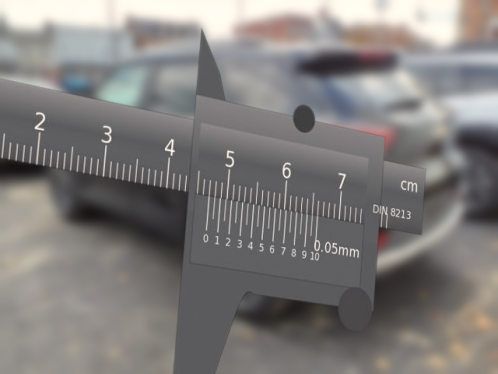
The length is 47.0; mm
